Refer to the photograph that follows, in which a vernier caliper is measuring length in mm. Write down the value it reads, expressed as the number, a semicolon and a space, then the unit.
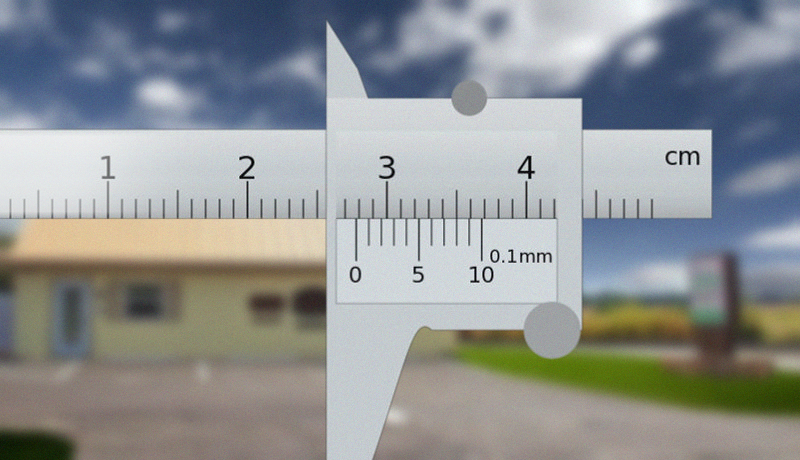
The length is 27.8; mm
